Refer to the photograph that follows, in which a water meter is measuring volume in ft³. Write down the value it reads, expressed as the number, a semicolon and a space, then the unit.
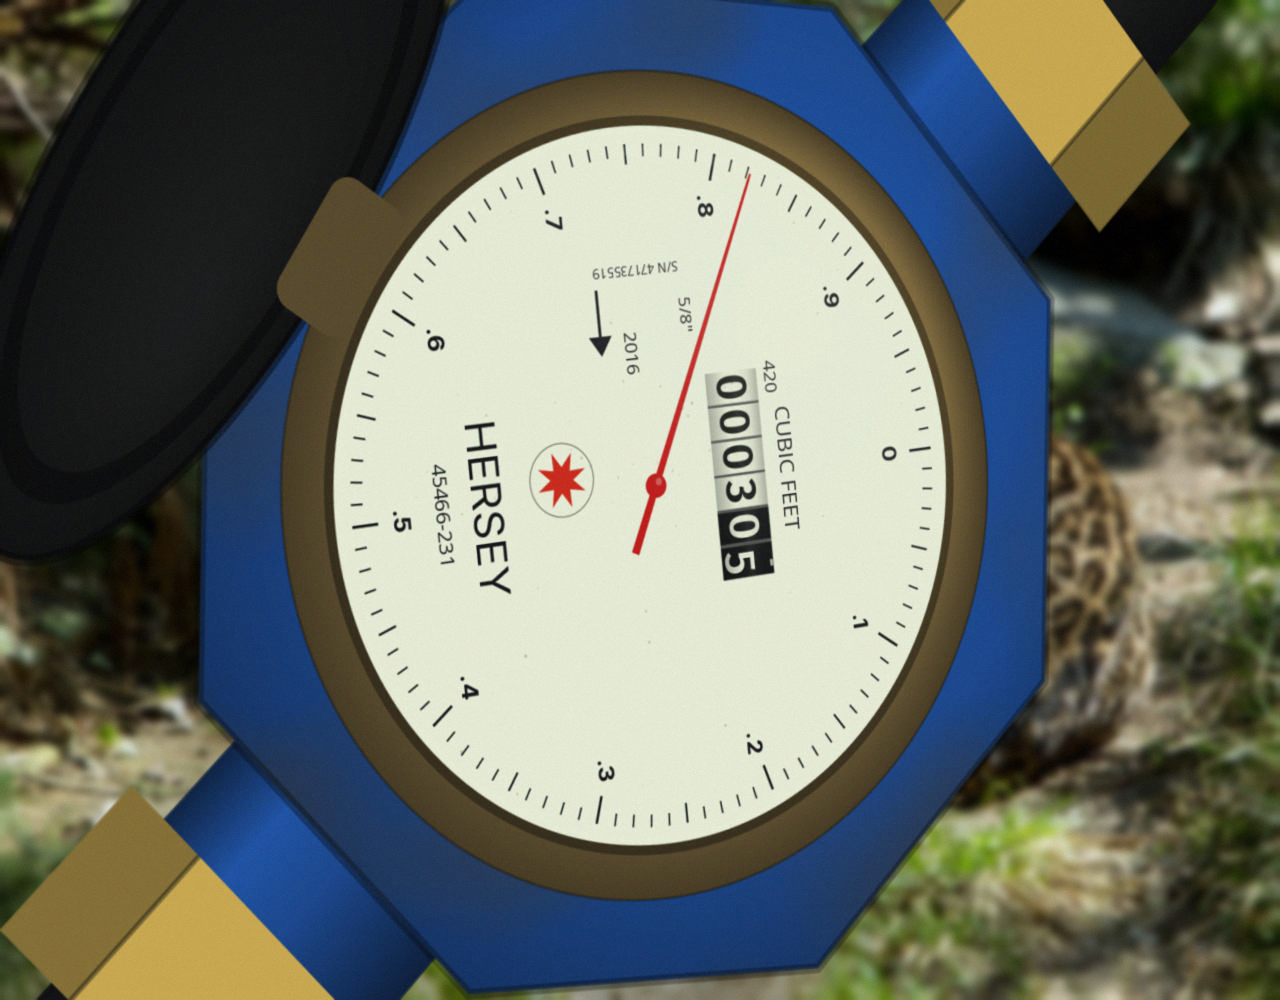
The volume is 304.82; ft³
